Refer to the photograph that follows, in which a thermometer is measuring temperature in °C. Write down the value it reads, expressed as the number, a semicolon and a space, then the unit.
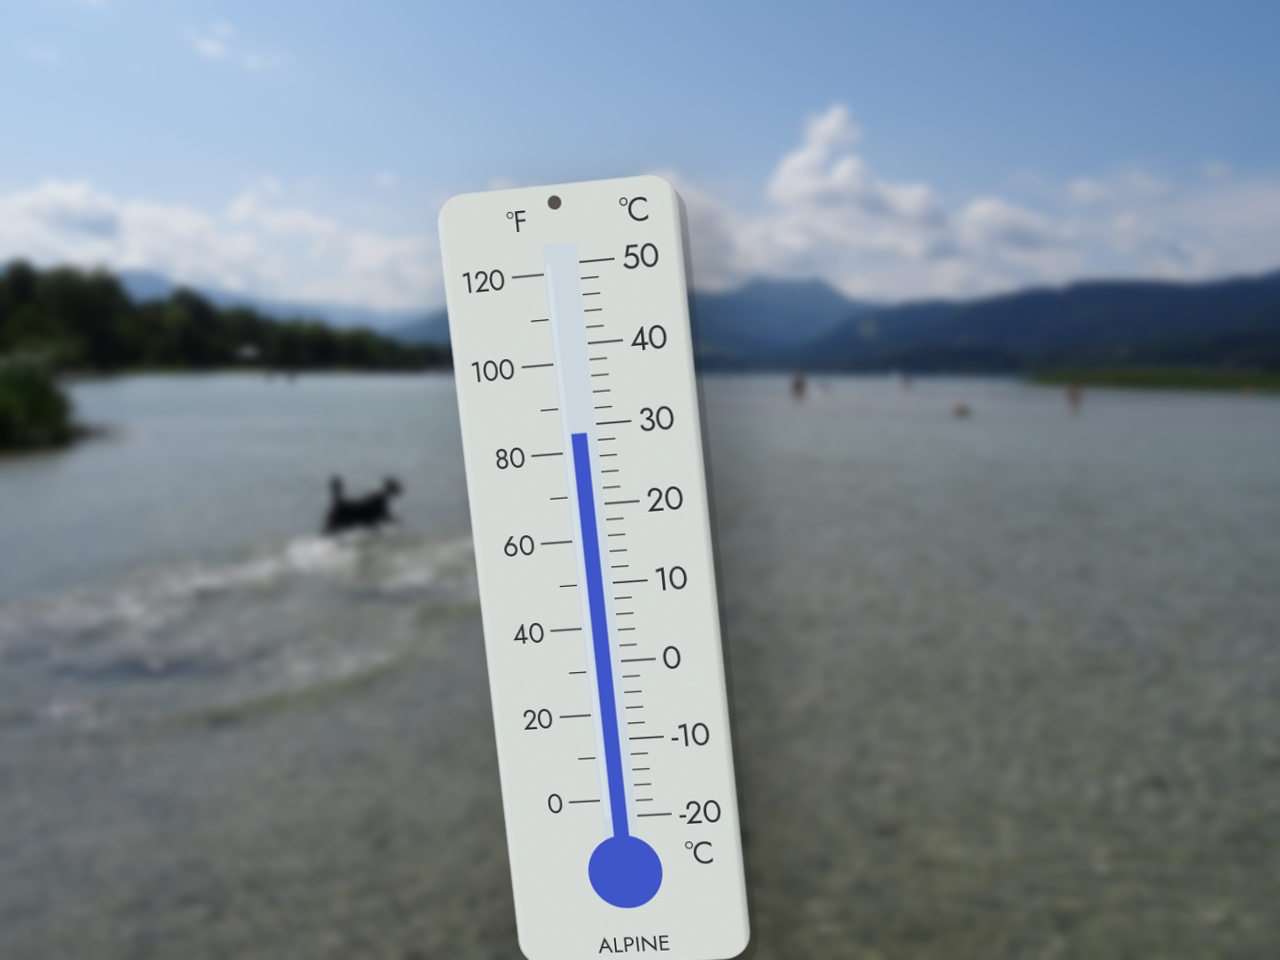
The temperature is 29; °C
